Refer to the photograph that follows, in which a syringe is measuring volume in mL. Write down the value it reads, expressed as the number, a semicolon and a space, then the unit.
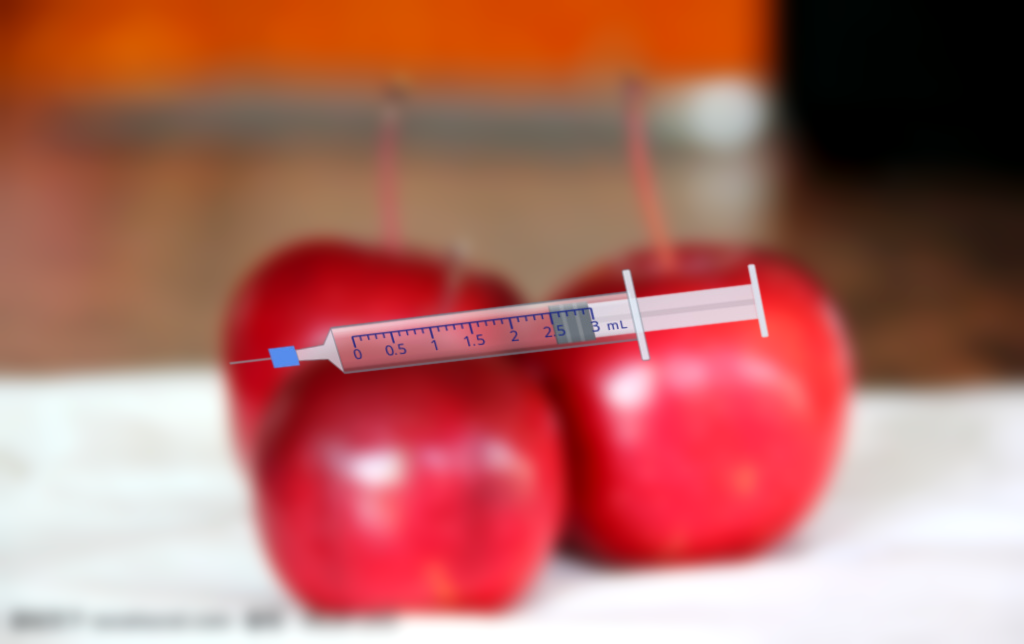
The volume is 2.5; mL
